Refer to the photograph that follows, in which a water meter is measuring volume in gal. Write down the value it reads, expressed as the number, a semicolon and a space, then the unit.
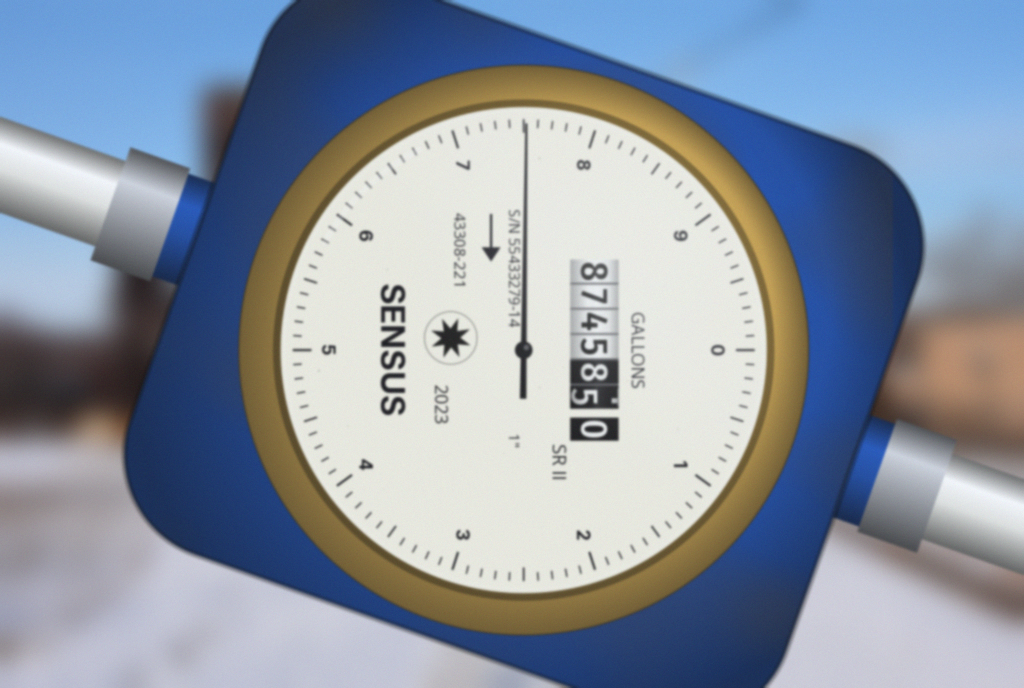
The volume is 8745847.5; gal
